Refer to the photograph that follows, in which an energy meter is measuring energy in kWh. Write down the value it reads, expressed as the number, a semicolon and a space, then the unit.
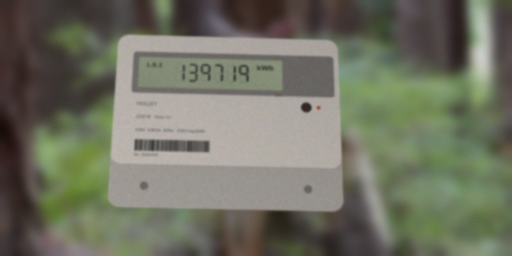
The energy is 139719; kWh
